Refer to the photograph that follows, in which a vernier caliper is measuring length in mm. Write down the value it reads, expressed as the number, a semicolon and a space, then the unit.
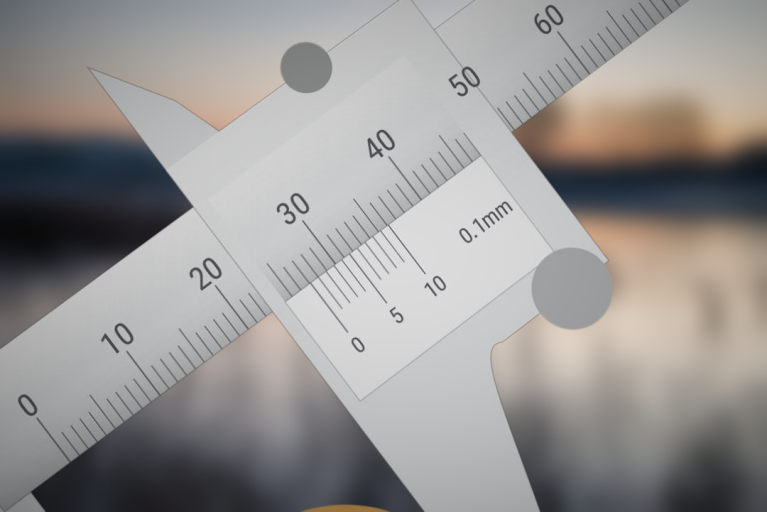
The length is 27.1; mm
